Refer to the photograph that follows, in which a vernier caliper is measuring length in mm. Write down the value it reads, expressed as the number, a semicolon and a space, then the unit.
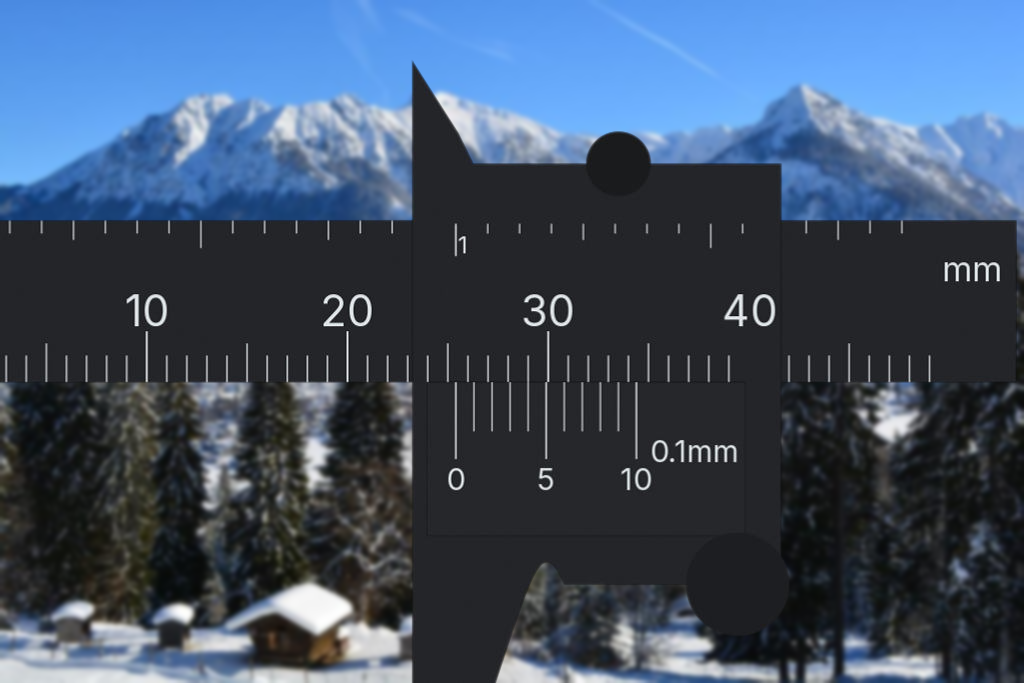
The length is 25.4; mm
